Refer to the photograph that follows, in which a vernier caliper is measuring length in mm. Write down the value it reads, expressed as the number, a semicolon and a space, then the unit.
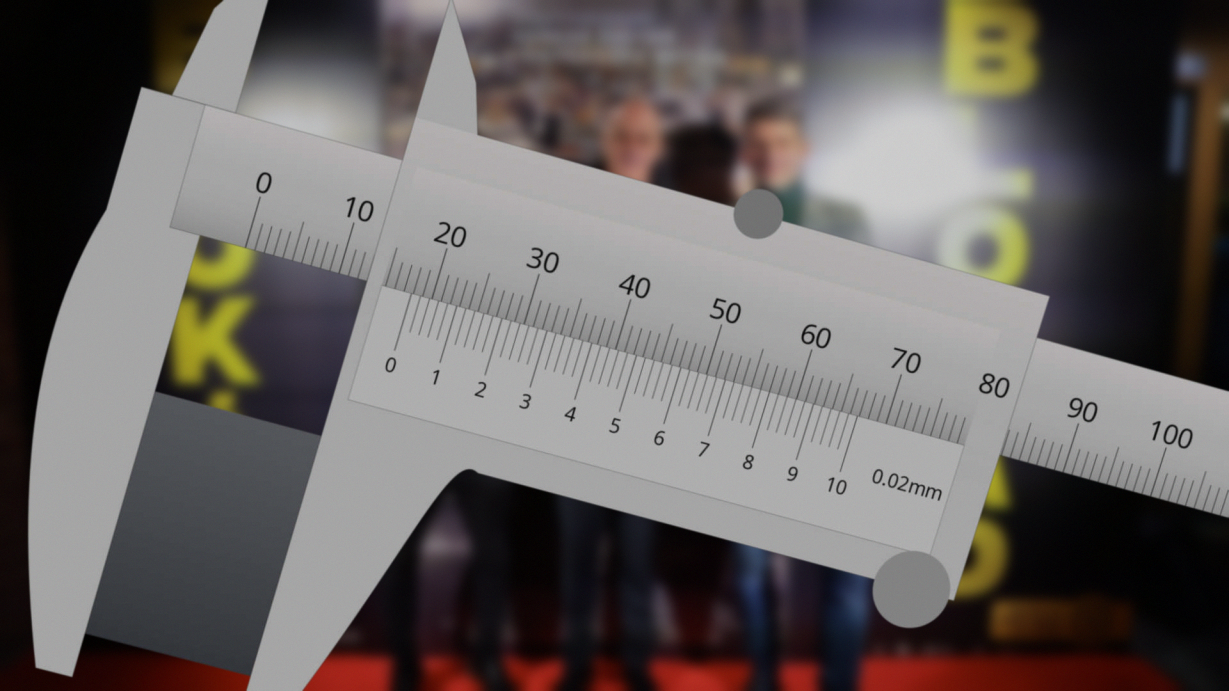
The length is 17.8; mm
